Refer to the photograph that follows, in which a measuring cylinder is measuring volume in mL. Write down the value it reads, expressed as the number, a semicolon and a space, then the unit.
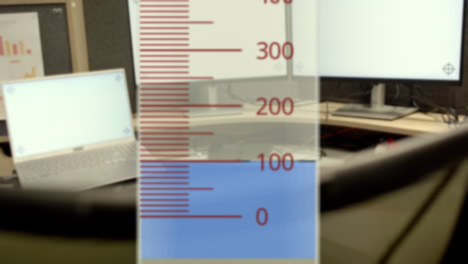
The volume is 100; mL
